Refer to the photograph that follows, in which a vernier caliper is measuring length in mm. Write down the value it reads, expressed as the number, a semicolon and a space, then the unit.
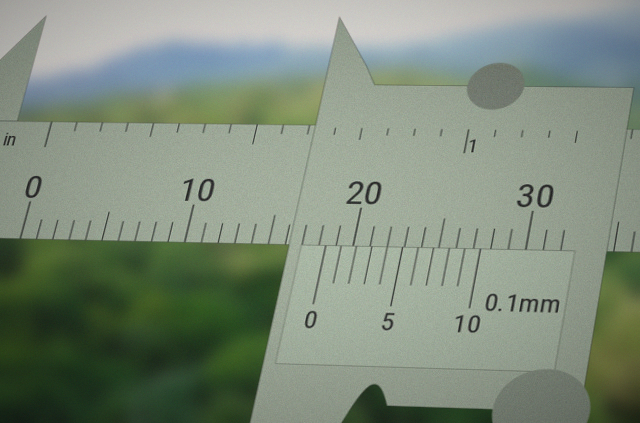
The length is 18.4; mm
